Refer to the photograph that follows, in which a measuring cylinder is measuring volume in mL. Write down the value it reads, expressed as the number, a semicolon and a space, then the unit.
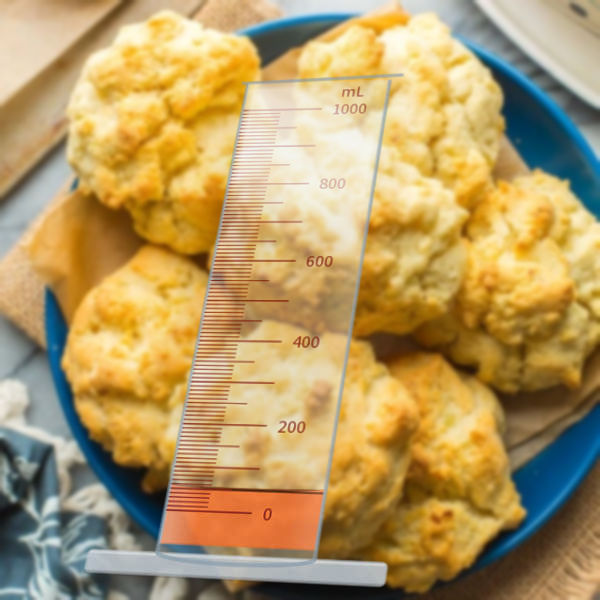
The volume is 50; mL
